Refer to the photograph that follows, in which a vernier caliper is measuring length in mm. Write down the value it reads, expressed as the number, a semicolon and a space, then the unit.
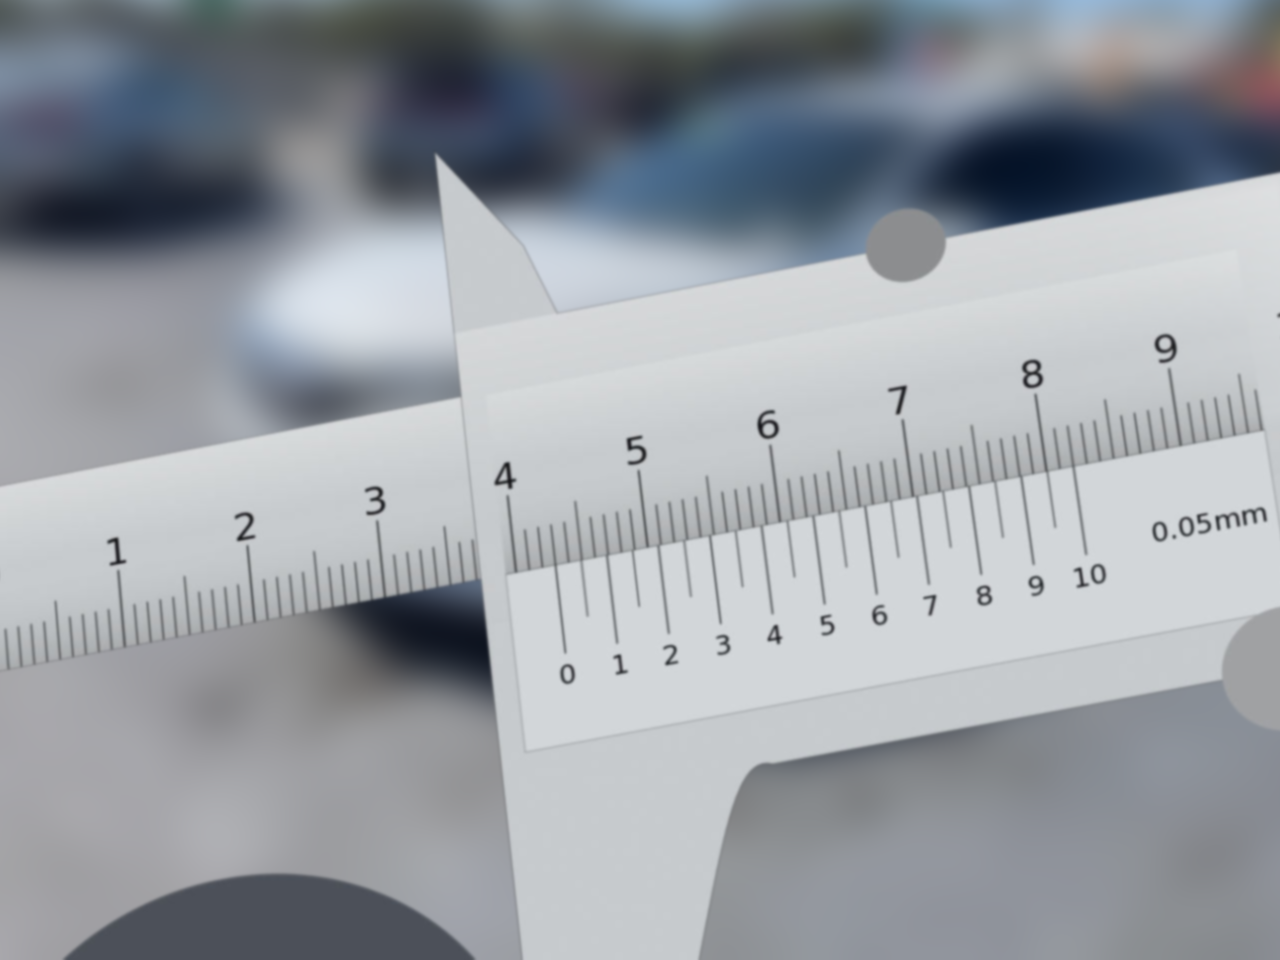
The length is 43.0; mm
